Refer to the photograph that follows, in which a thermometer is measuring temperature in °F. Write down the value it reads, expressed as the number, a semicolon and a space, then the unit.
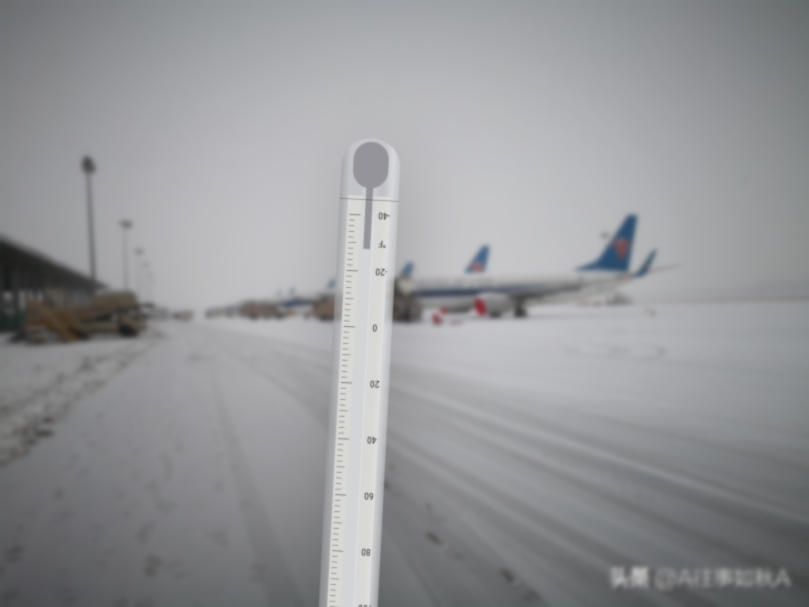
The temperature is -28; °F
